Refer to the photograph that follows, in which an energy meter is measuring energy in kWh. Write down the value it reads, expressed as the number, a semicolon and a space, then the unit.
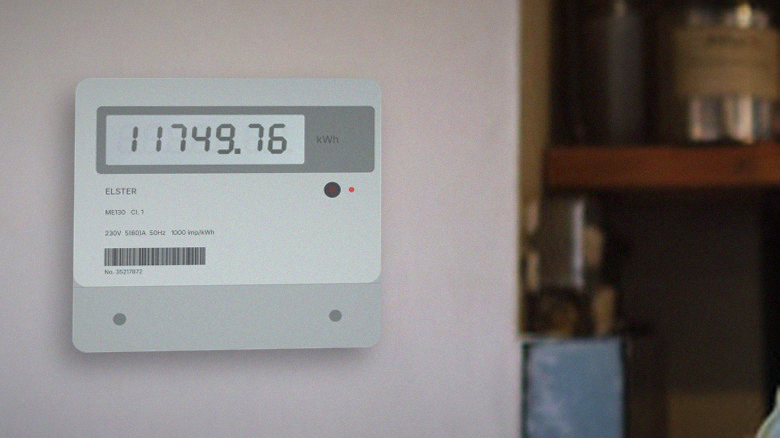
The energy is 11749.76; kWh
